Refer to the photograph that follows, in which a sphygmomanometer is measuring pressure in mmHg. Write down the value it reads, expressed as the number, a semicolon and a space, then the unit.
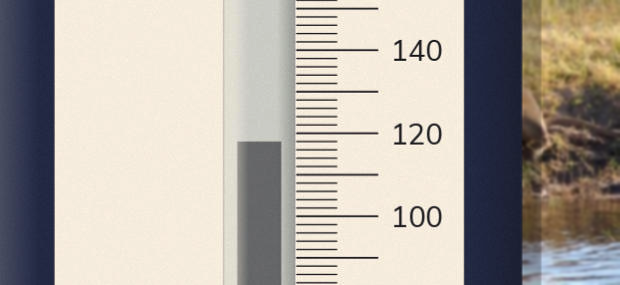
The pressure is 118; mmHg
